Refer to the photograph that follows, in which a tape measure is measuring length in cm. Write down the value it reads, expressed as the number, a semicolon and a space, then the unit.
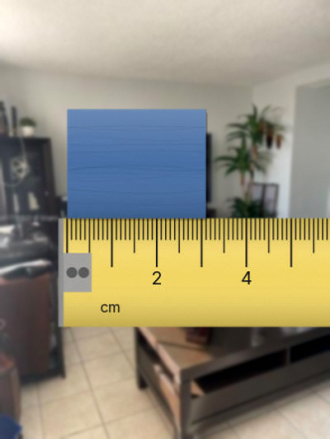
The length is 3.1; cm
